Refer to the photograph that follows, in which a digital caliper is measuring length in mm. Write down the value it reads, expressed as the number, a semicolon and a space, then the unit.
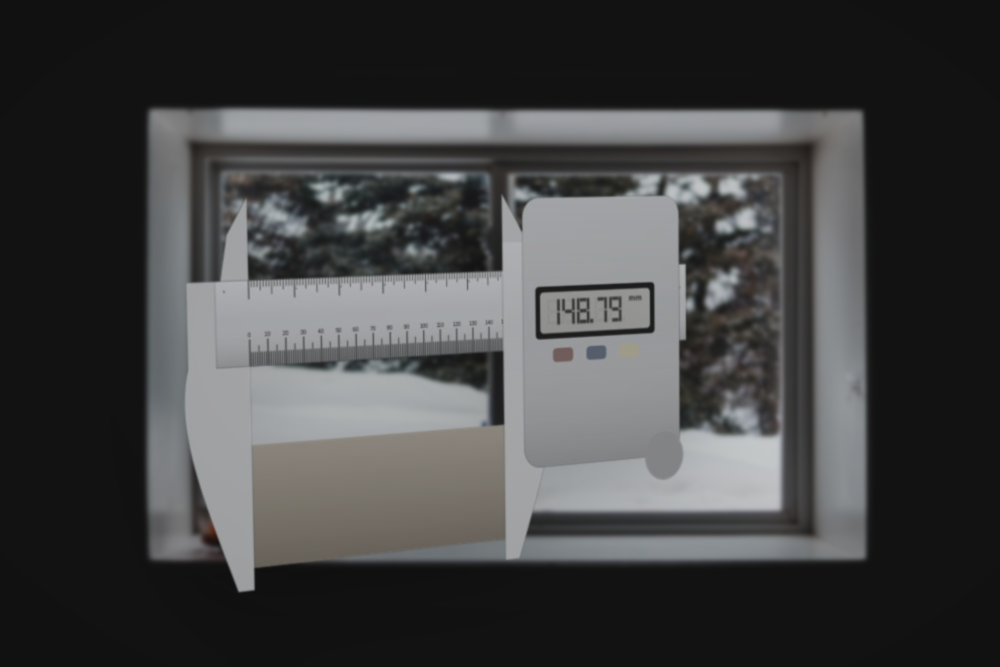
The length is 148.79; mm
